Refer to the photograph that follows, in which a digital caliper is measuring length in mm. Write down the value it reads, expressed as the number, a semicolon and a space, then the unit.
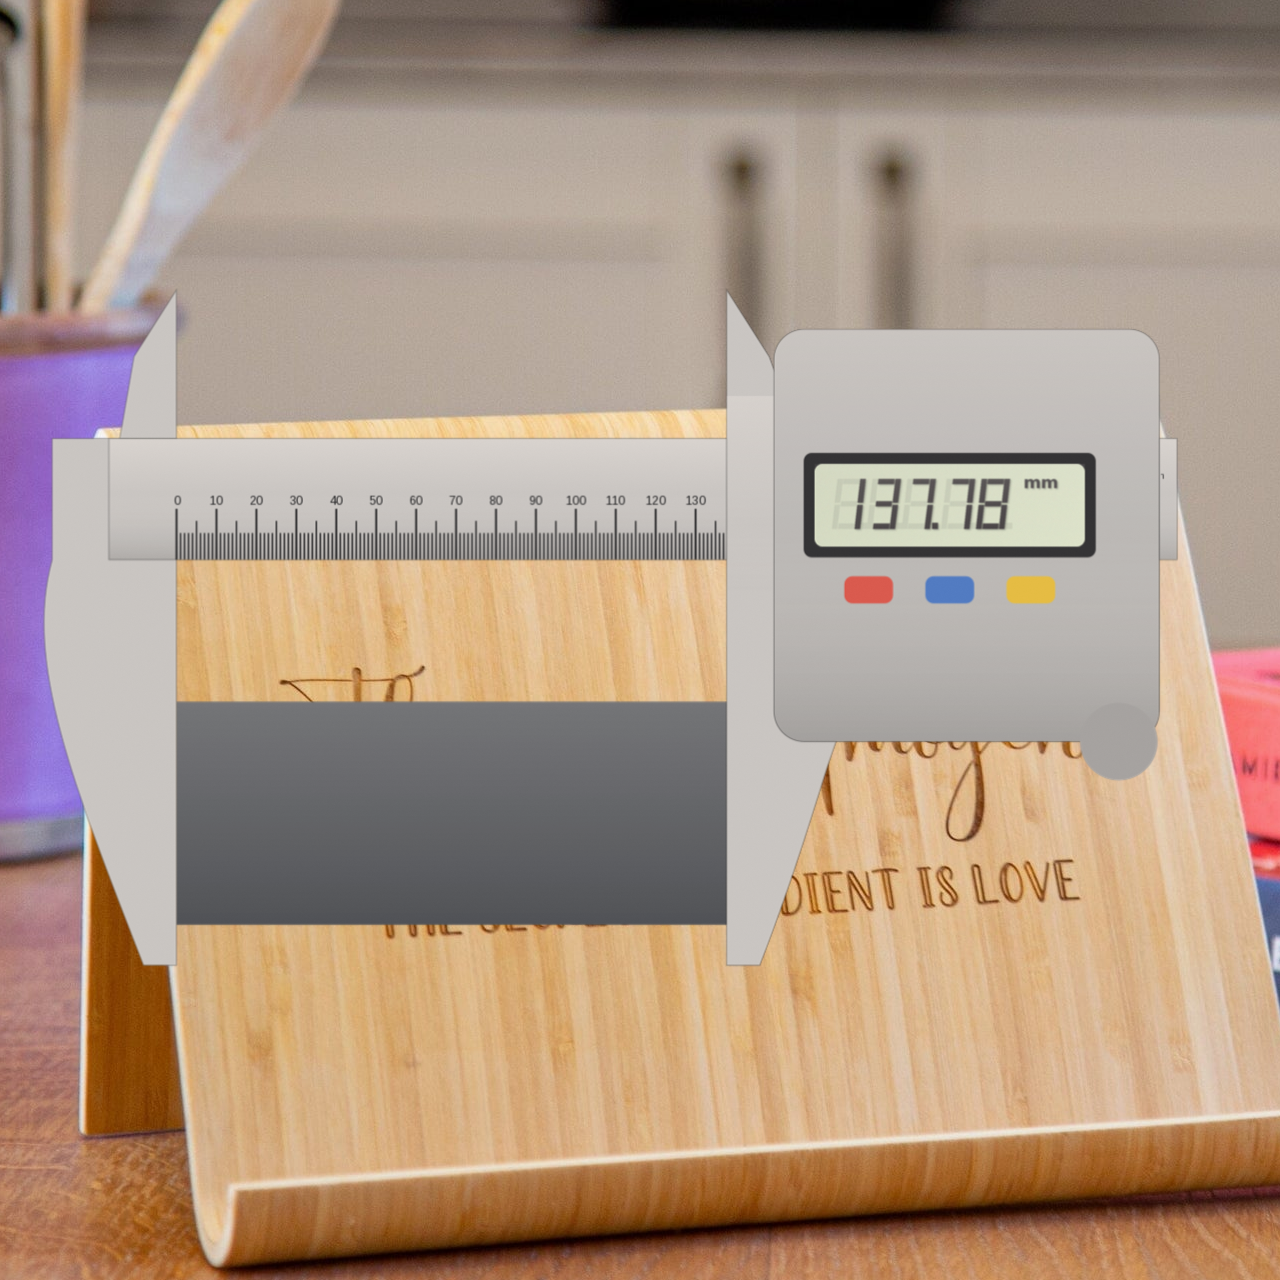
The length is 137.78; mm
